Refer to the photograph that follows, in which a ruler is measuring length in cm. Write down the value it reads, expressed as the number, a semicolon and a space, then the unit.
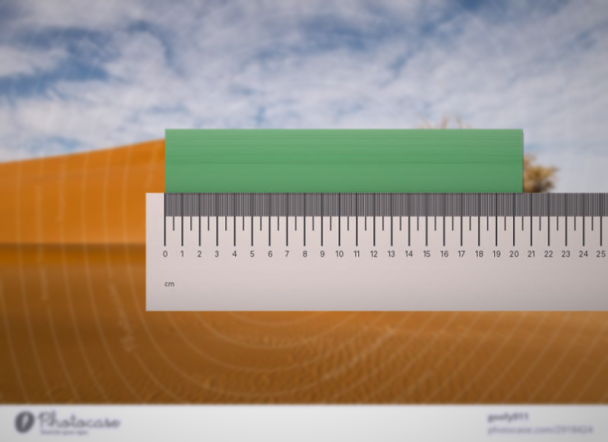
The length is 20.5; cm
